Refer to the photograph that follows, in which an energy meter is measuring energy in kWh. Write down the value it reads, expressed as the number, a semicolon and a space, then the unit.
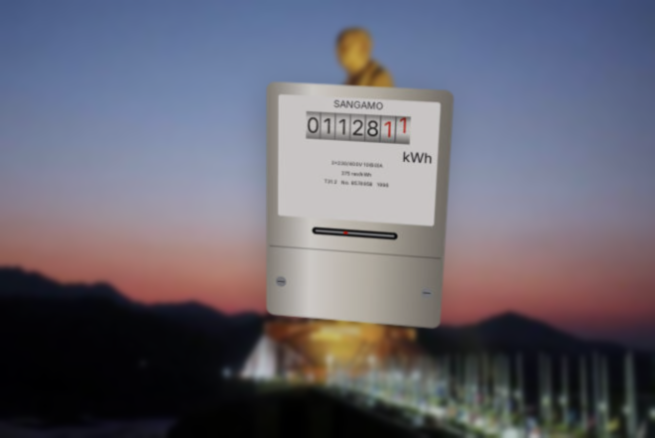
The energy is 1128.11; kWh
